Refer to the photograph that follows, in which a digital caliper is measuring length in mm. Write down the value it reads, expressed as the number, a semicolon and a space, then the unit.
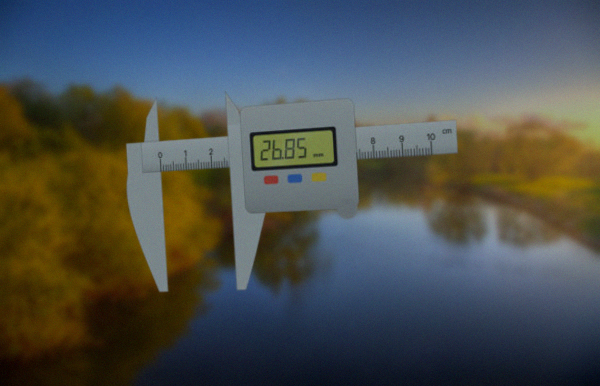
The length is 26.85; mm
